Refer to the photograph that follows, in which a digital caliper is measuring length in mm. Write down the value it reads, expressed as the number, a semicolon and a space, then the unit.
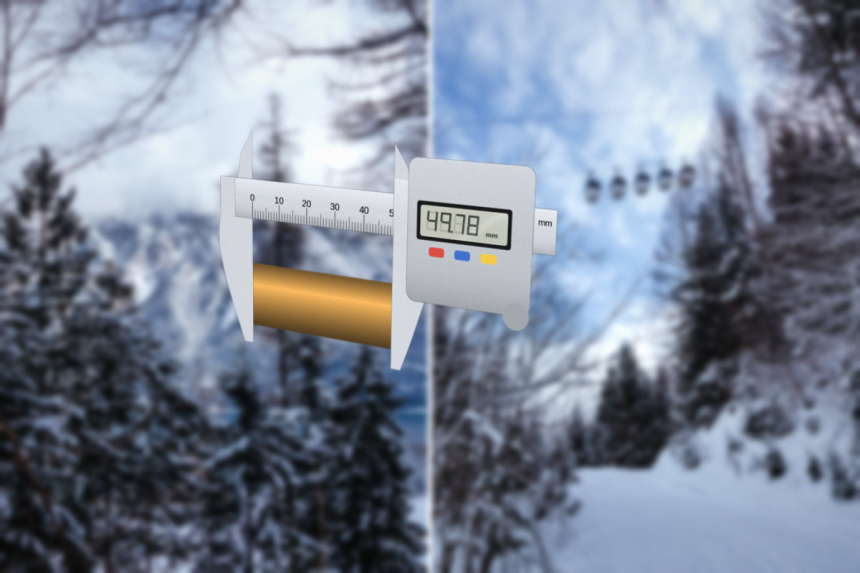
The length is 49.78; mm
